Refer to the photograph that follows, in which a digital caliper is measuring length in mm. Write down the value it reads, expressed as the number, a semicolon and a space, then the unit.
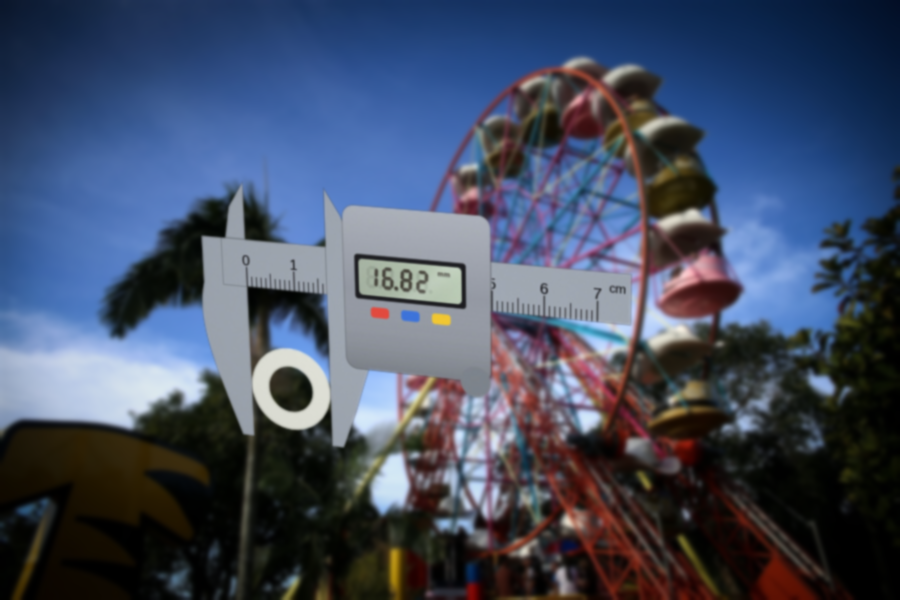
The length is 16.82; mm
